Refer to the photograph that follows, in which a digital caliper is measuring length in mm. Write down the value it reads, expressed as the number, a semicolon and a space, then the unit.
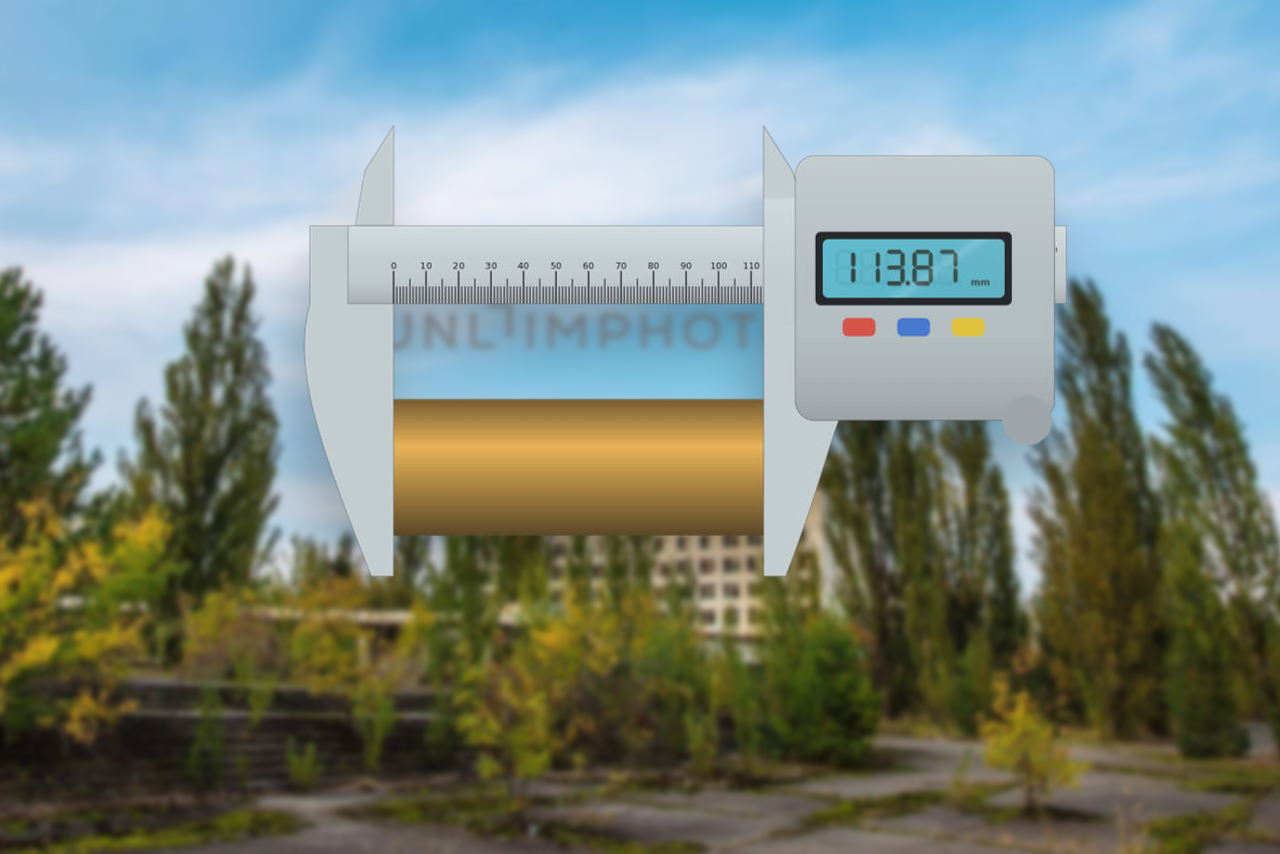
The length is 113.87; mm
